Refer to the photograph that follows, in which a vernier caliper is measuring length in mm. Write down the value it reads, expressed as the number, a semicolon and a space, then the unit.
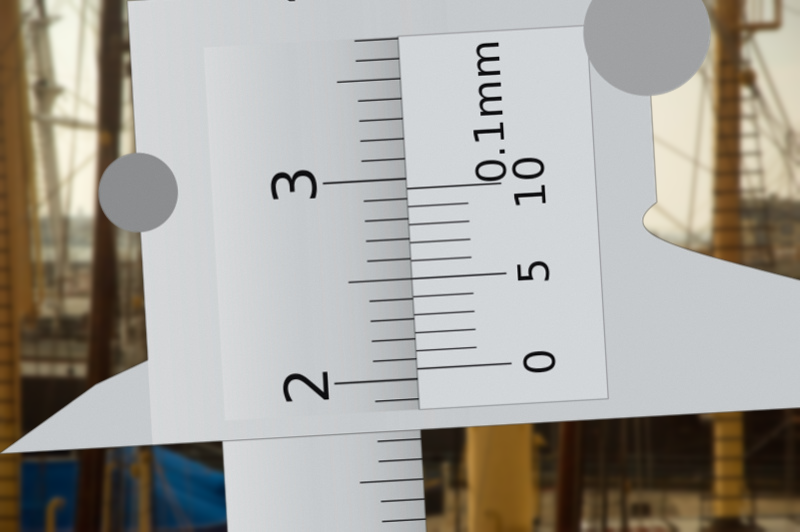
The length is 20.5; mm
